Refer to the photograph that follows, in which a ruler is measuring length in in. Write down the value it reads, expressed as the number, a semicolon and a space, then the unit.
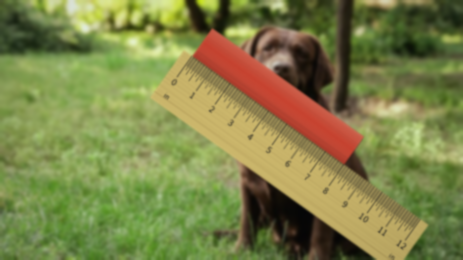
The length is 8; in
